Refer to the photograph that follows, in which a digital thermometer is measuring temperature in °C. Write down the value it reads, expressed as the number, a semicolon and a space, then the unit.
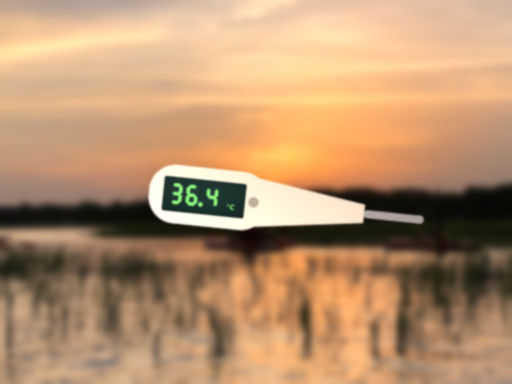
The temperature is 36.4; °C
